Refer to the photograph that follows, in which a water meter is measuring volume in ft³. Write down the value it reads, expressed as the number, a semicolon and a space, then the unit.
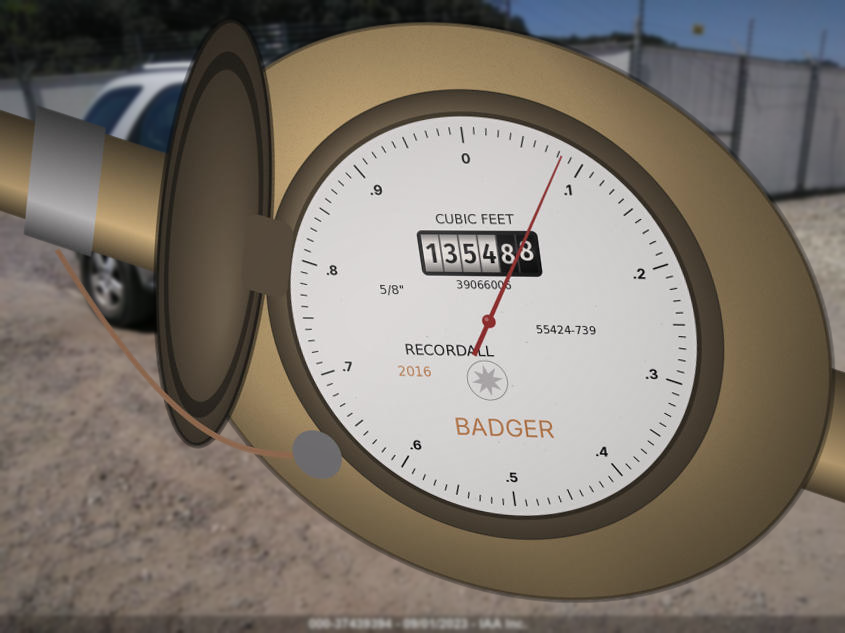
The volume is 135488.08; ft³
